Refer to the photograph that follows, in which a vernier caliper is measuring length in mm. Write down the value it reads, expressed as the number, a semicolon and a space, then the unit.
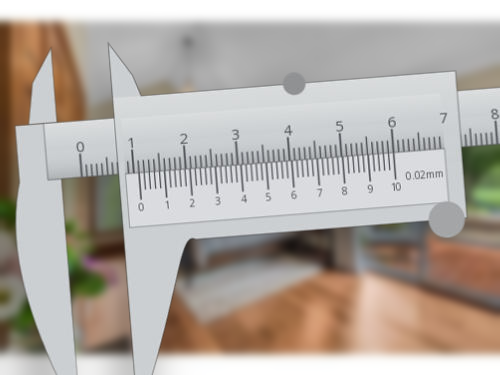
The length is 11.0; mm
